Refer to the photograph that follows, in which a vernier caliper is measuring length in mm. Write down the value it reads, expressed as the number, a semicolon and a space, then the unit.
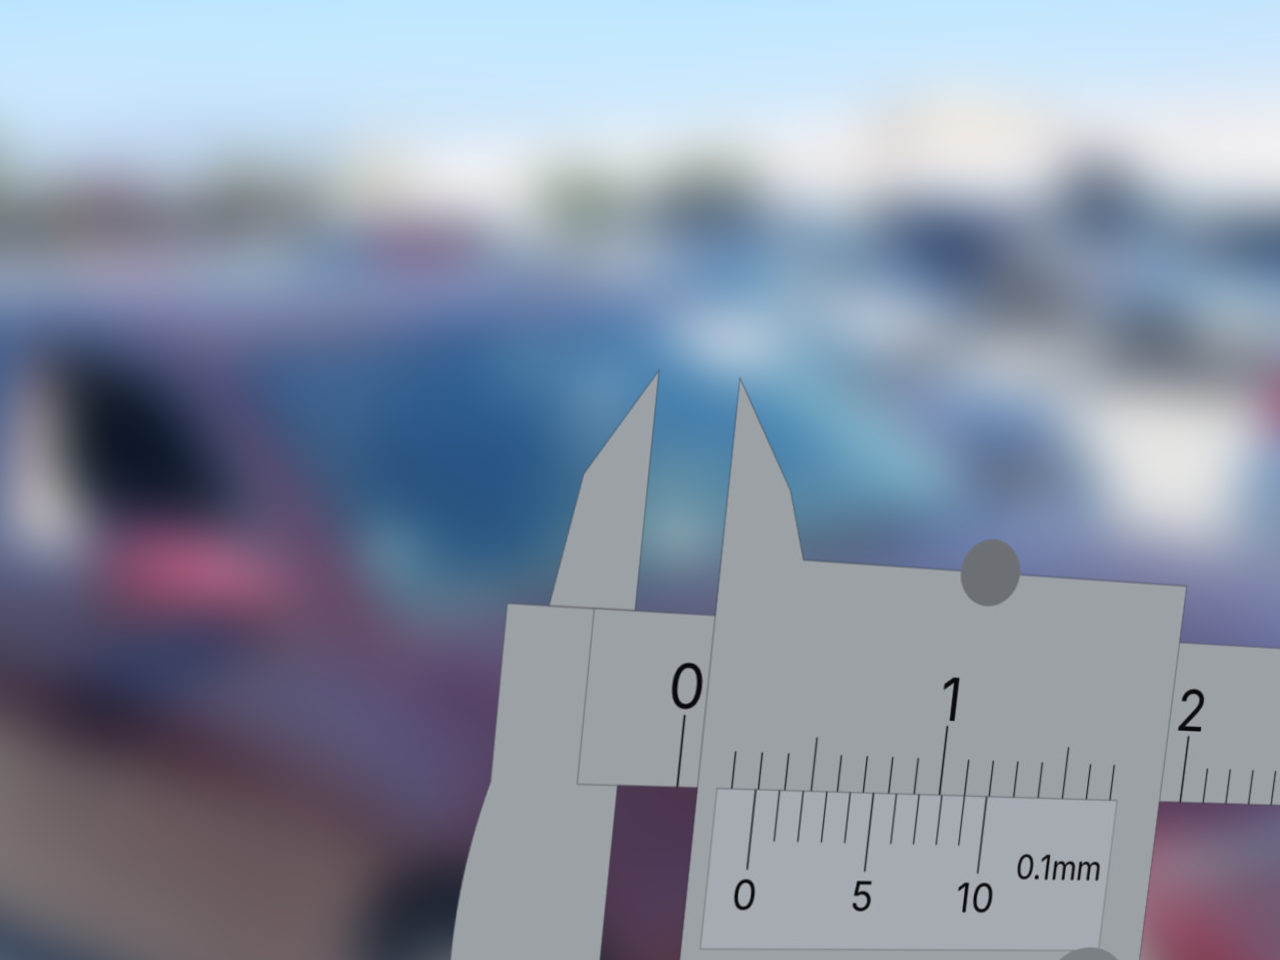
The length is 2.9; mm
